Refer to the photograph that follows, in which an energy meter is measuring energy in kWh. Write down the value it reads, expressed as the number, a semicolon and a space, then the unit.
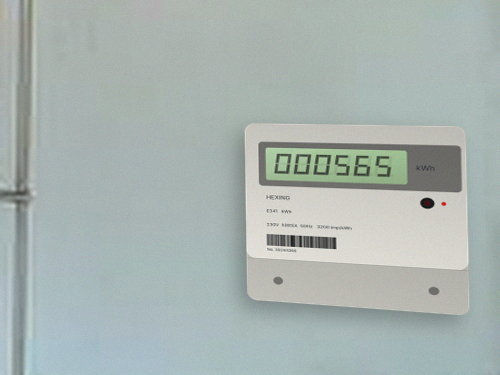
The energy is 565; kWh
